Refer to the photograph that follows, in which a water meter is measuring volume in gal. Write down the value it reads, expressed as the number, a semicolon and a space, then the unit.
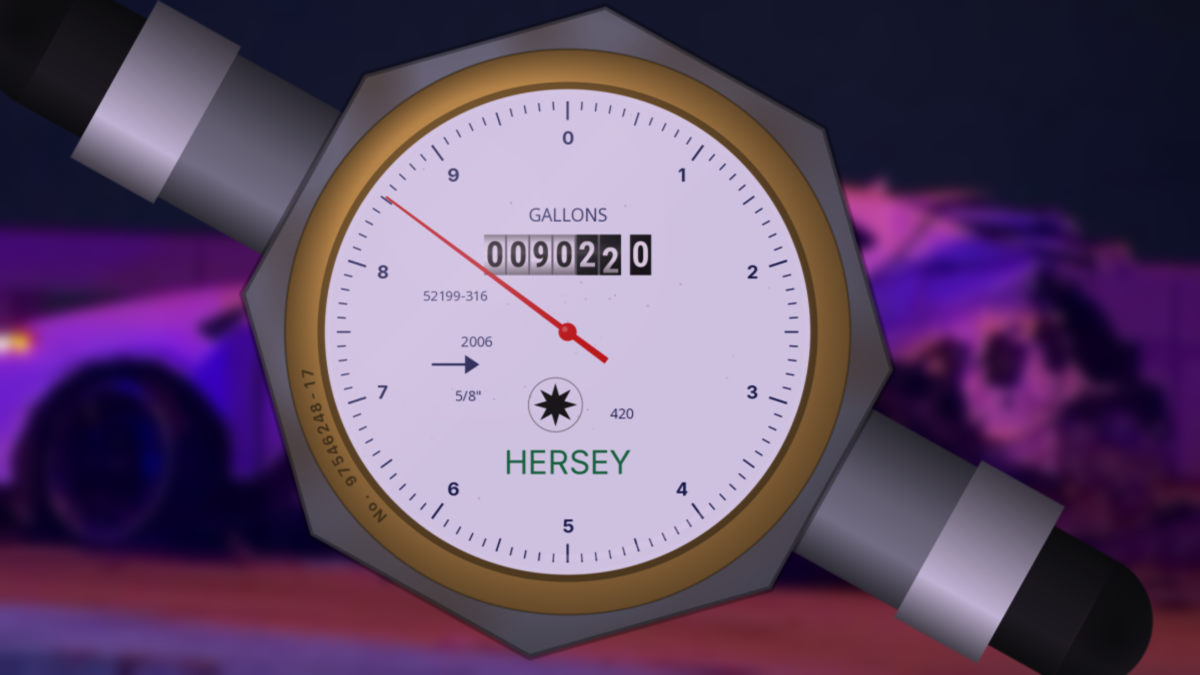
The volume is 90218.5; gal
